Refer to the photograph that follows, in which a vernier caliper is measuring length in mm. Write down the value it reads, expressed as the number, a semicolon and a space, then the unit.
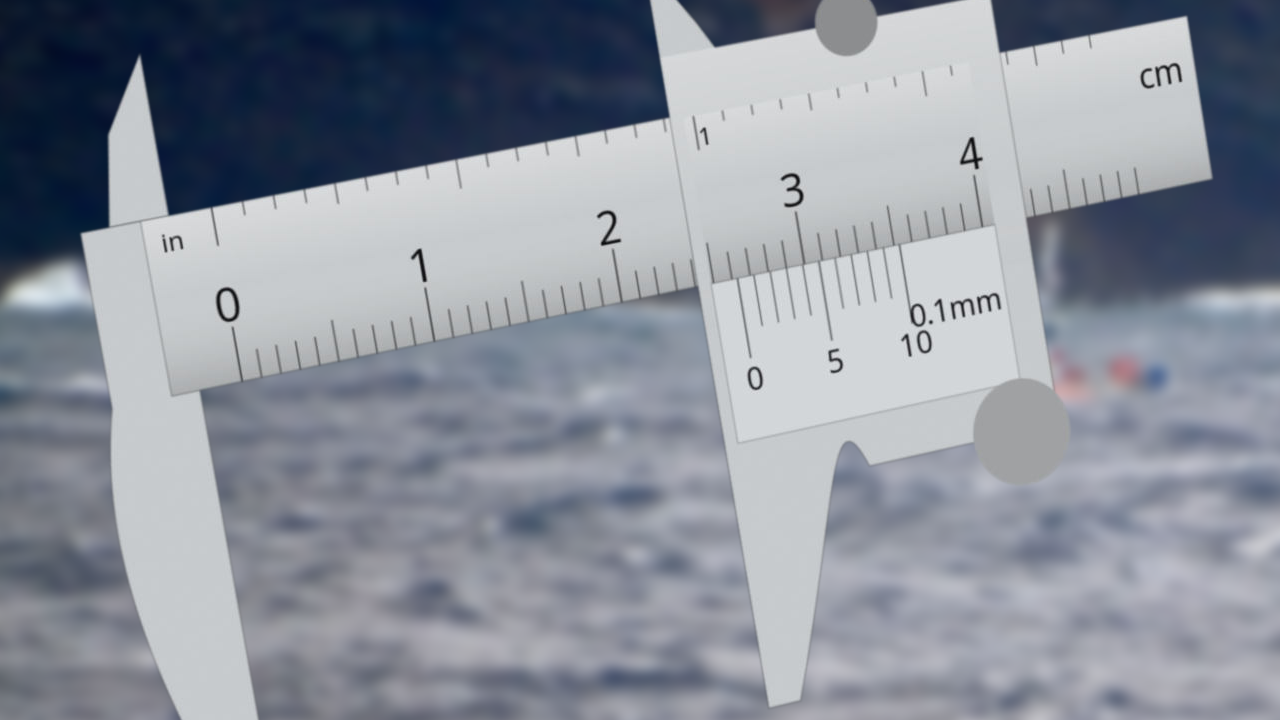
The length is 26.3; mm
